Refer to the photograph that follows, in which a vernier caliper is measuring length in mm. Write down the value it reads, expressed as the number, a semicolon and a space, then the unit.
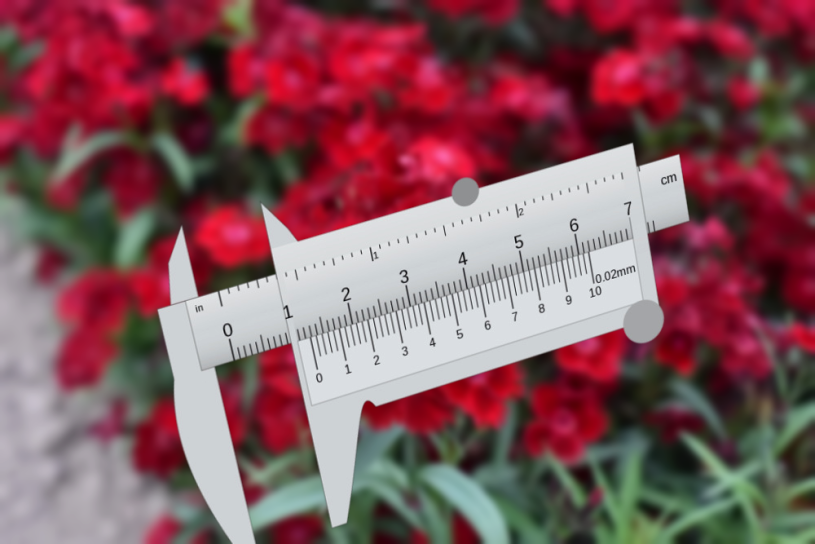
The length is 12.8; mm
